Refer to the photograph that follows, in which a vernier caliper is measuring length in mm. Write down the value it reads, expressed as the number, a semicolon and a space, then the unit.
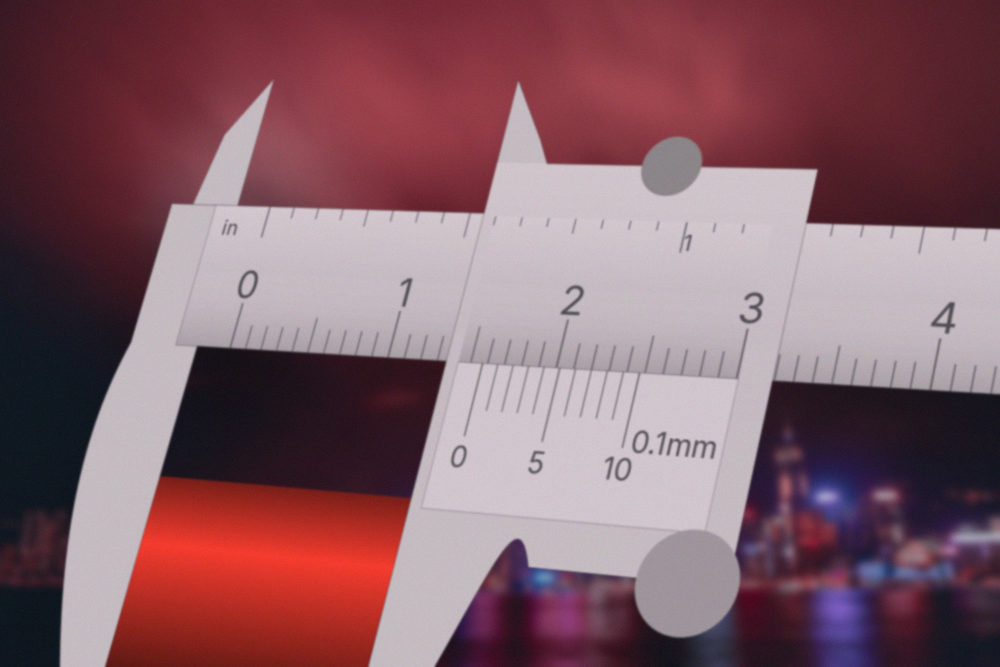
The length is 15.7; mm
